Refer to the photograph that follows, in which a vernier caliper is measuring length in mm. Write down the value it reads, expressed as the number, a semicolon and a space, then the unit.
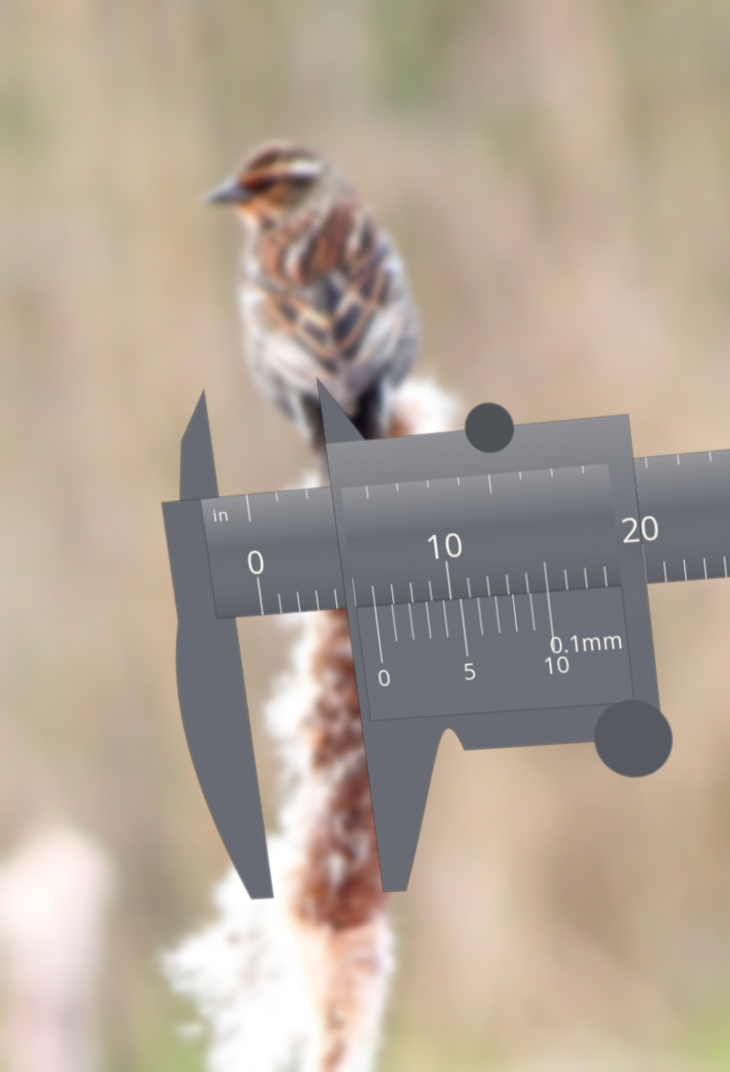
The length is 6.0; mm
